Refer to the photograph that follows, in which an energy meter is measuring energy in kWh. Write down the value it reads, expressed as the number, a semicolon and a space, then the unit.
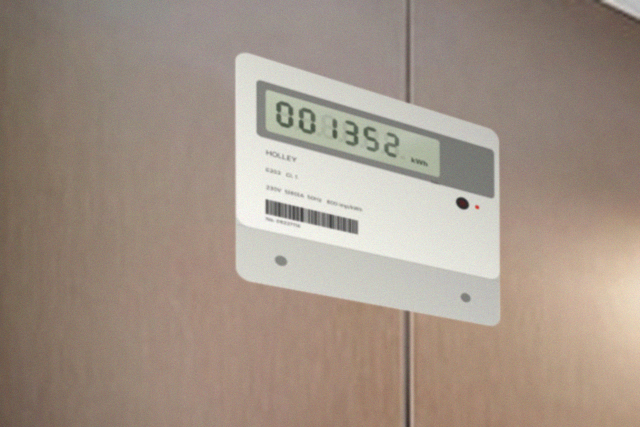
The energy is 1352; kWh
